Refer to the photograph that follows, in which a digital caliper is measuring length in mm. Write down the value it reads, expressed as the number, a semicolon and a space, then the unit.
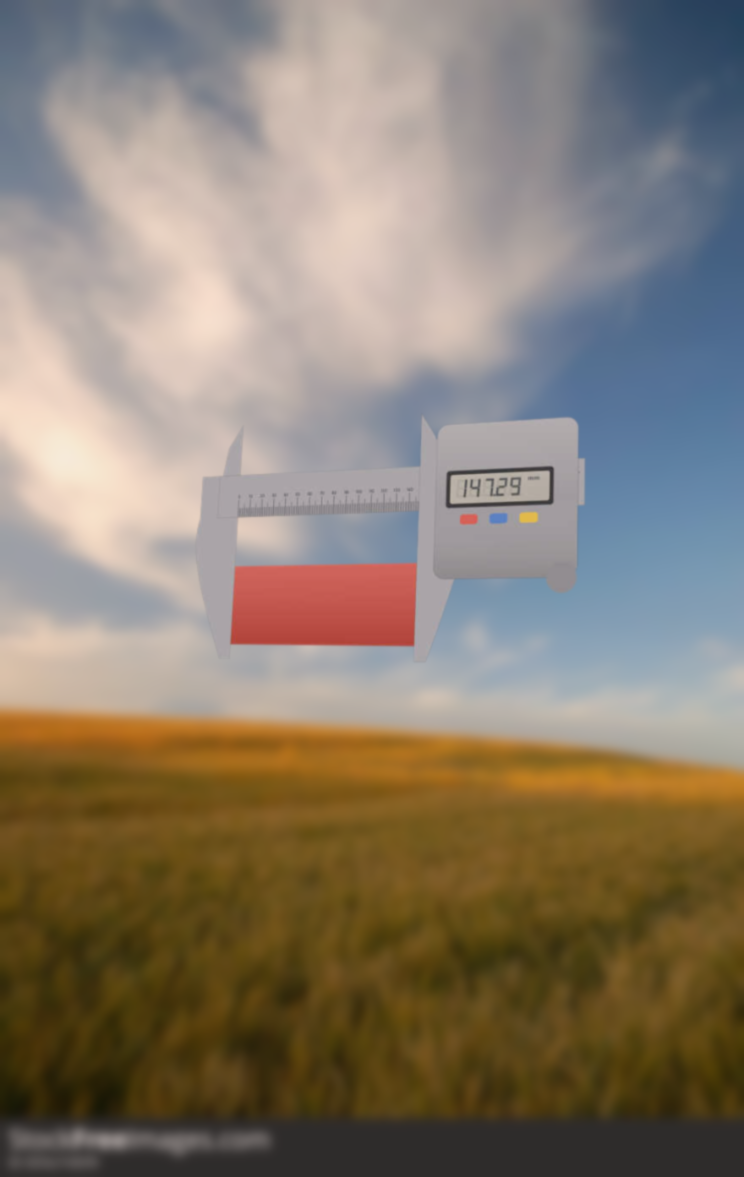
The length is 147.29; mm
